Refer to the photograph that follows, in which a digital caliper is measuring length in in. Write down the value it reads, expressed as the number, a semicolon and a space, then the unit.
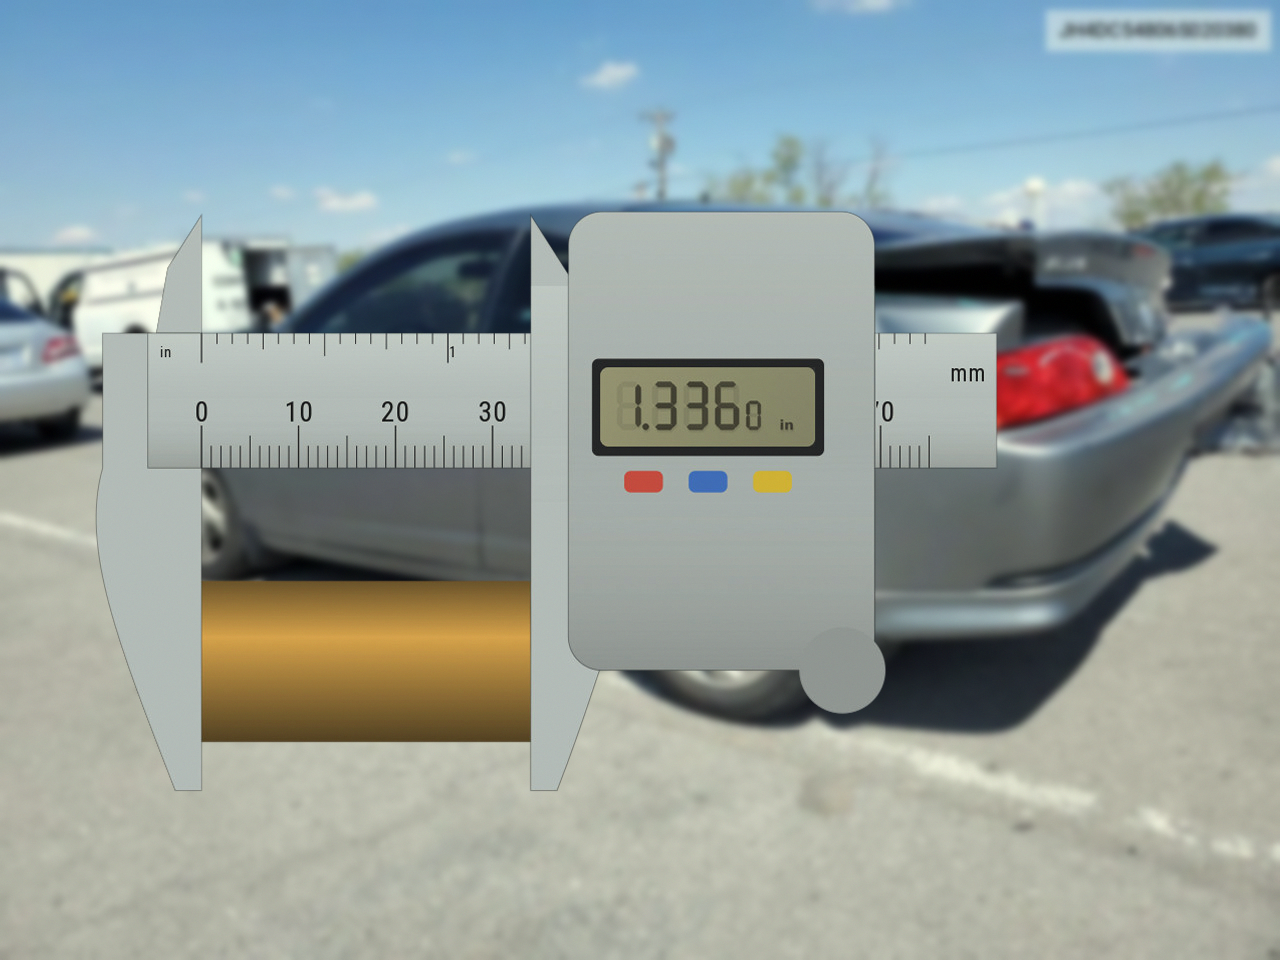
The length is 1.3360; in
